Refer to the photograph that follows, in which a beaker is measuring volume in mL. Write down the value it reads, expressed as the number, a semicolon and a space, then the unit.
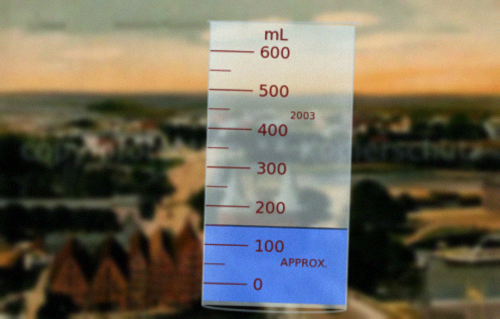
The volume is 150; mL
